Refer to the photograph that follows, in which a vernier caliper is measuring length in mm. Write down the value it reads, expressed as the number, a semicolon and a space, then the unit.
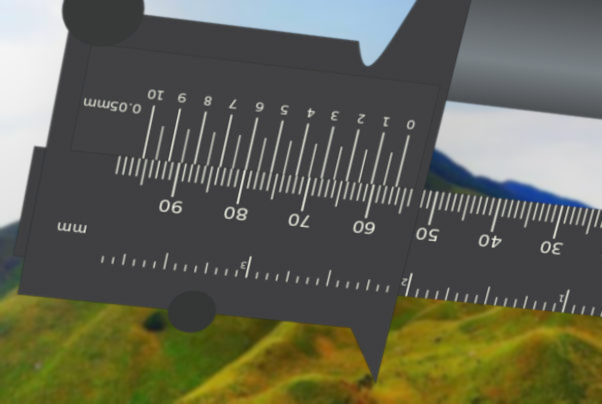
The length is 56.5; mm
